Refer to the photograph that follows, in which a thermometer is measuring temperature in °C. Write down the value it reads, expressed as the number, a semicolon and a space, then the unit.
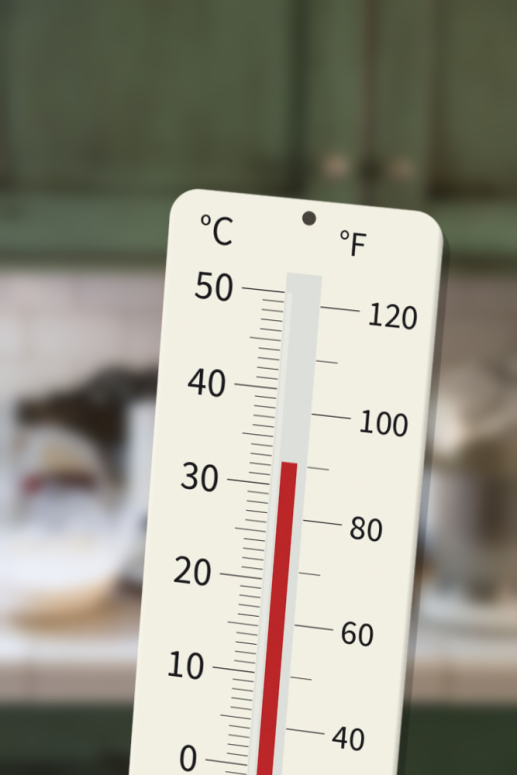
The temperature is 32.5; °C
